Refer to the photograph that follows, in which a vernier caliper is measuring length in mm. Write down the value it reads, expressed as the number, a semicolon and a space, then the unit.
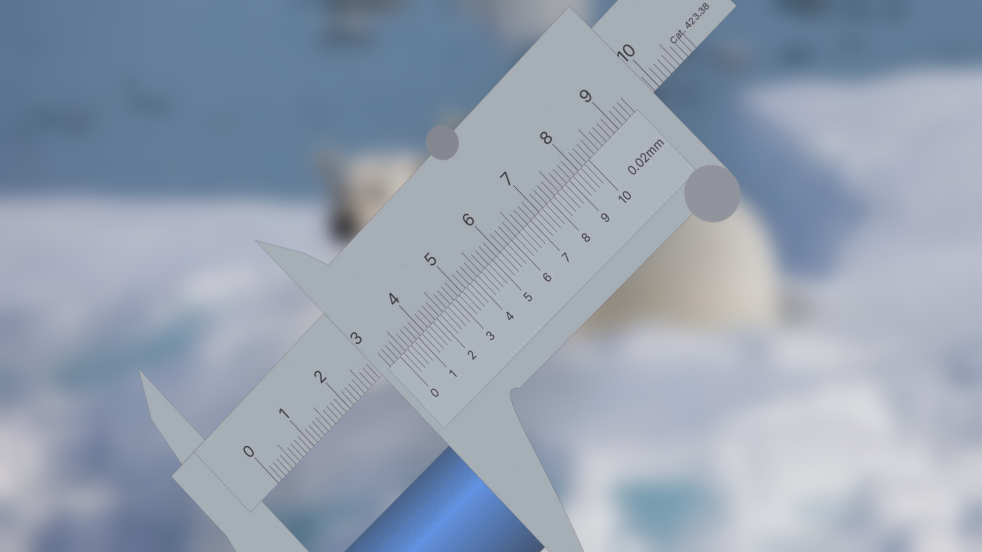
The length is 33.6; mm
